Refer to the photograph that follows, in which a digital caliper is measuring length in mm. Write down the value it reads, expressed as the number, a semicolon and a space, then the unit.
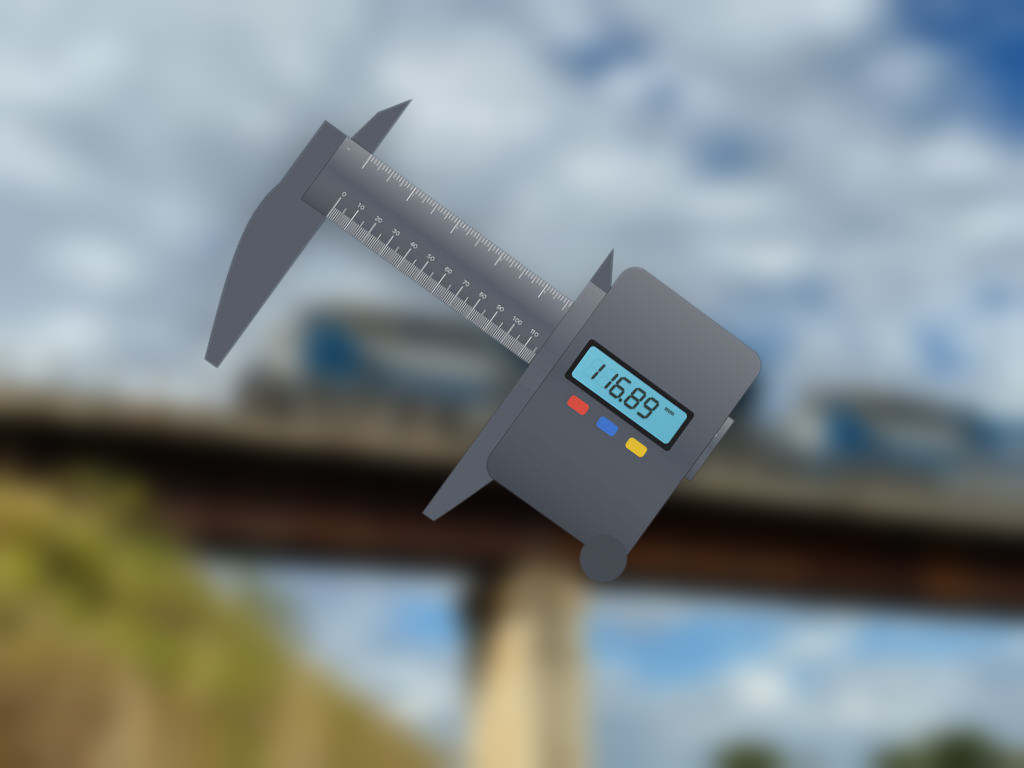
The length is 116.89; mm
